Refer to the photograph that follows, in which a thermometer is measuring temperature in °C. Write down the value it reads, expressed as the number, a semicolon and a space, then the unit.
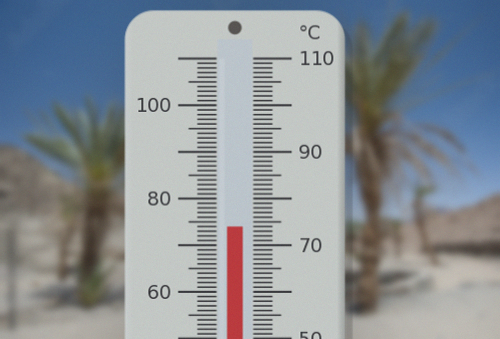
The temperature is 74; °C
